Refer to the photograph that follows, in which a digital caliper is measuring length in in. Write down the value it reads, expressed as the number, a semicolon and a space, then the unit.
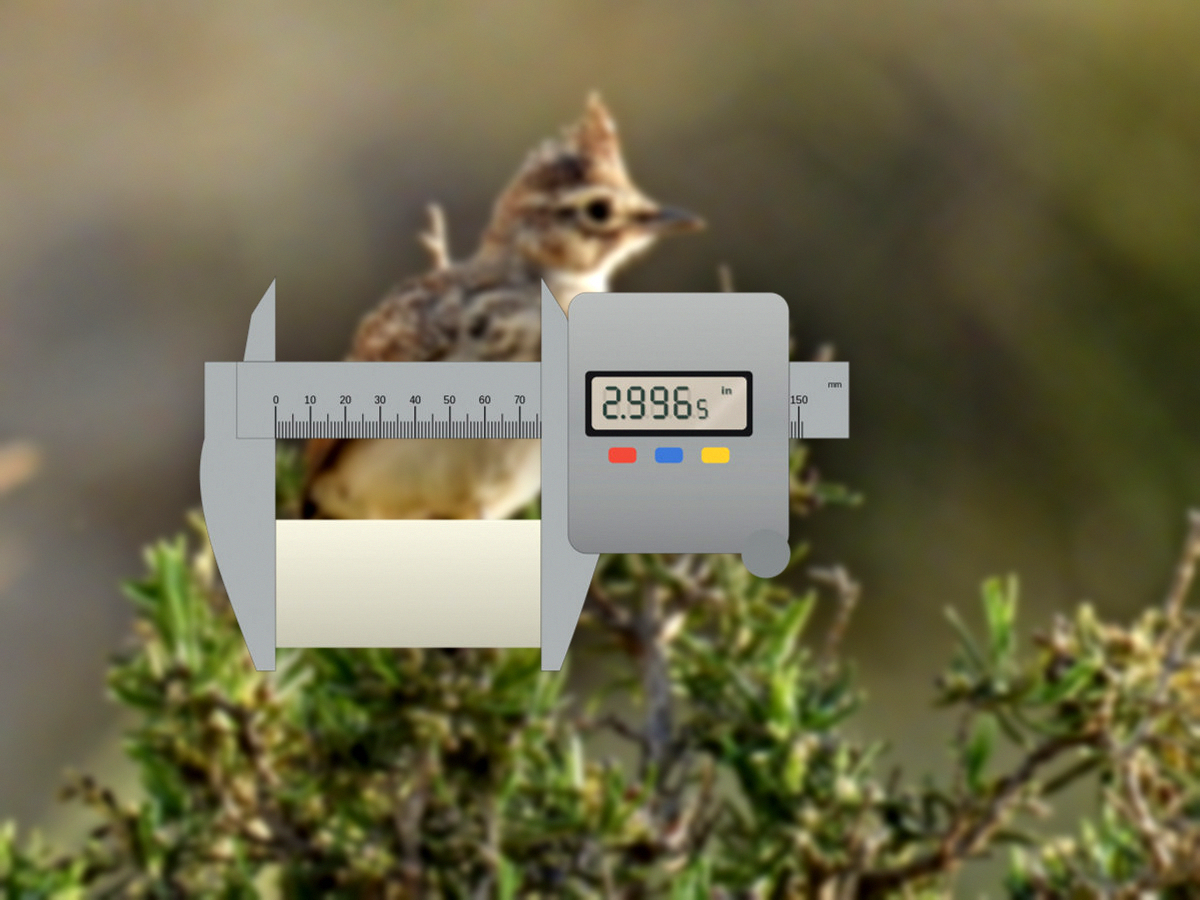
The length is 2.9965; in
